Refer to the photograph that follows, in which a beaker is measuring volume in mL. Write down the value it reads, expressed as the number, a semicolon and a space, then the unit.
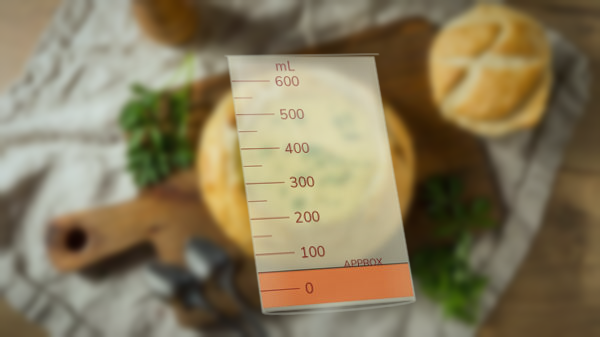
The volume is 50; mL
